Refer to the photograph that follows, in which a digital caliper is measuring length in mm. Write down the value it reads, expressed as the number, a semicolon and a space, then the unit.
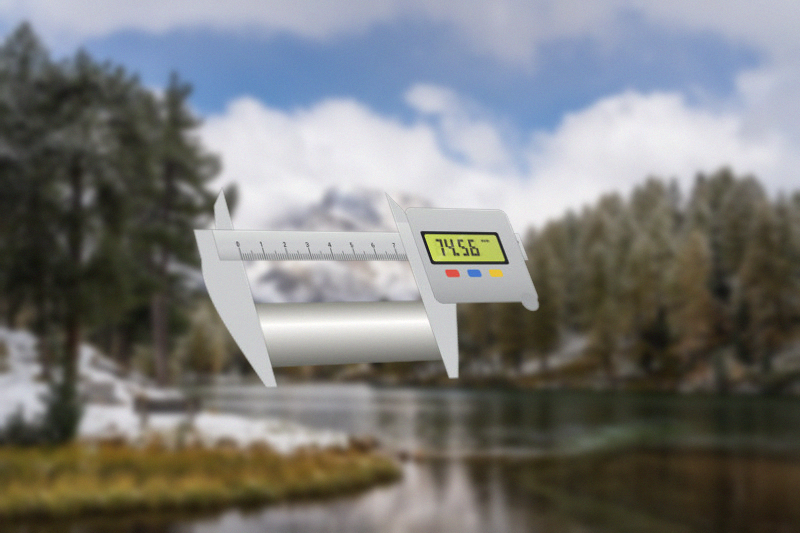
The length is 74.56; mm
